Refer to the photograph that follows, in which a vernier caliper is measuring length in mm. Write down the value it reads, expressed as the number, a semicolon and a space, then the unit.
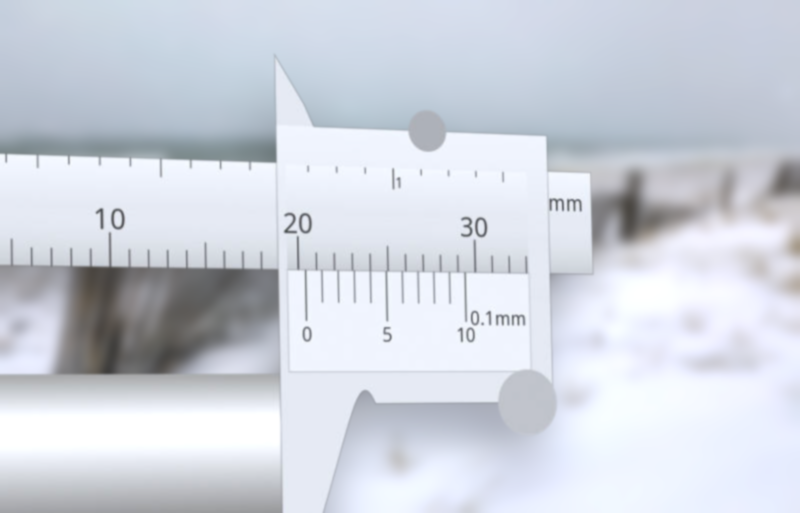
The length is 20.4; mm
